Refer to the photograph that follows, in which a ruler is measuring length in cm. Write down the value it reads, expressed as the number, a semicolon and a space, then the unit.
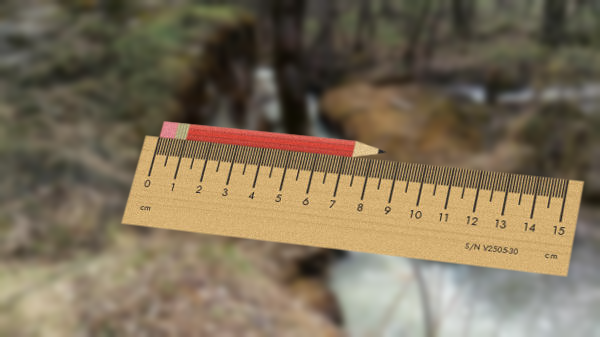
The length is 8.5; cm
